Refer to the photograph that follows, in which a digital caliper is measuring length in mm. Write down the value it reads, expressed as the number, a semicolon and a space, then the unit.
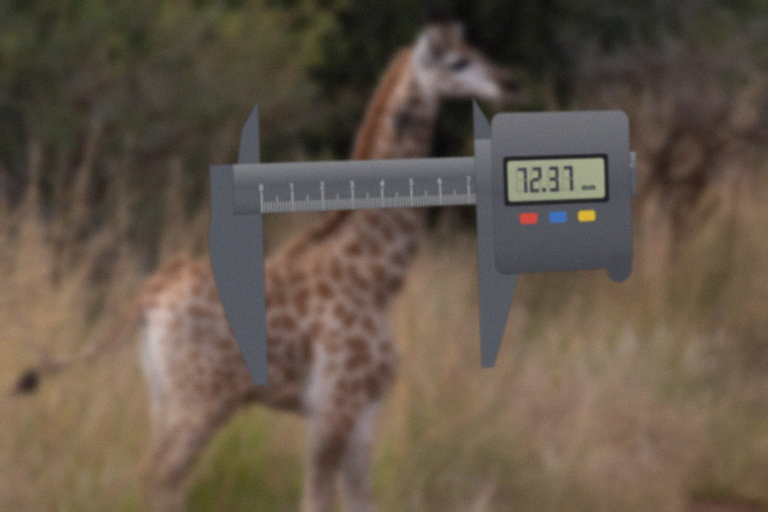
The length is 72.37; mm
